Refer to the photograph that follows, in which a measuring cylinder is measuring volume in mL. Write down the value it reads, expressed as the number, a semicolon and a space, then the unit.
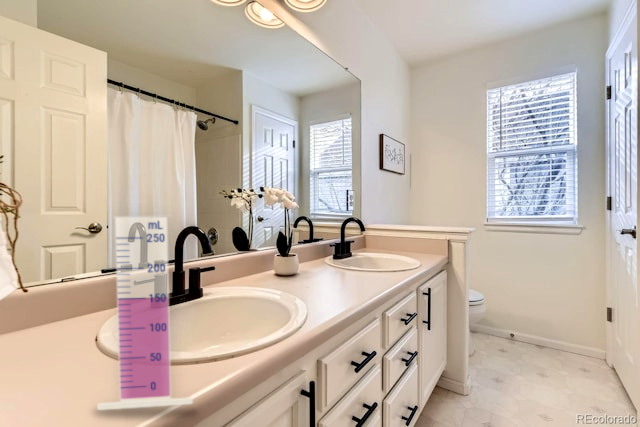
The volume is 150; mL
